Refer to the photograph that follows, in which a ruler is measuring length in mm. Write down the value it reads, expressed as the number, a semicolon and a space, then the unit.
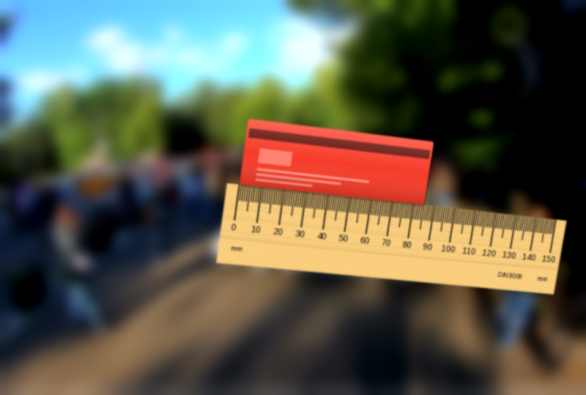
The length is 85; mm
